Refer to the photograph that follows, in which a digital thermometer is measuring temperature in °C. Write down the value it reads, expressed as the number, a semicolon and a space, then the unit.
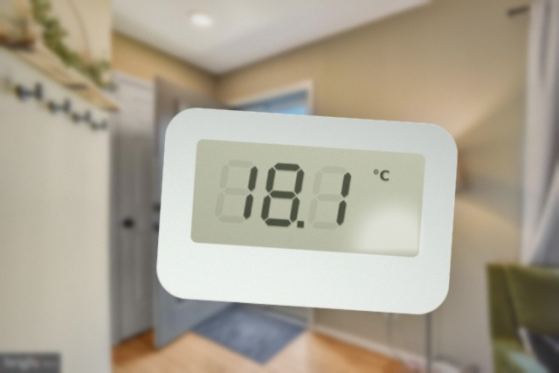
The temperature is 18.1; °C
